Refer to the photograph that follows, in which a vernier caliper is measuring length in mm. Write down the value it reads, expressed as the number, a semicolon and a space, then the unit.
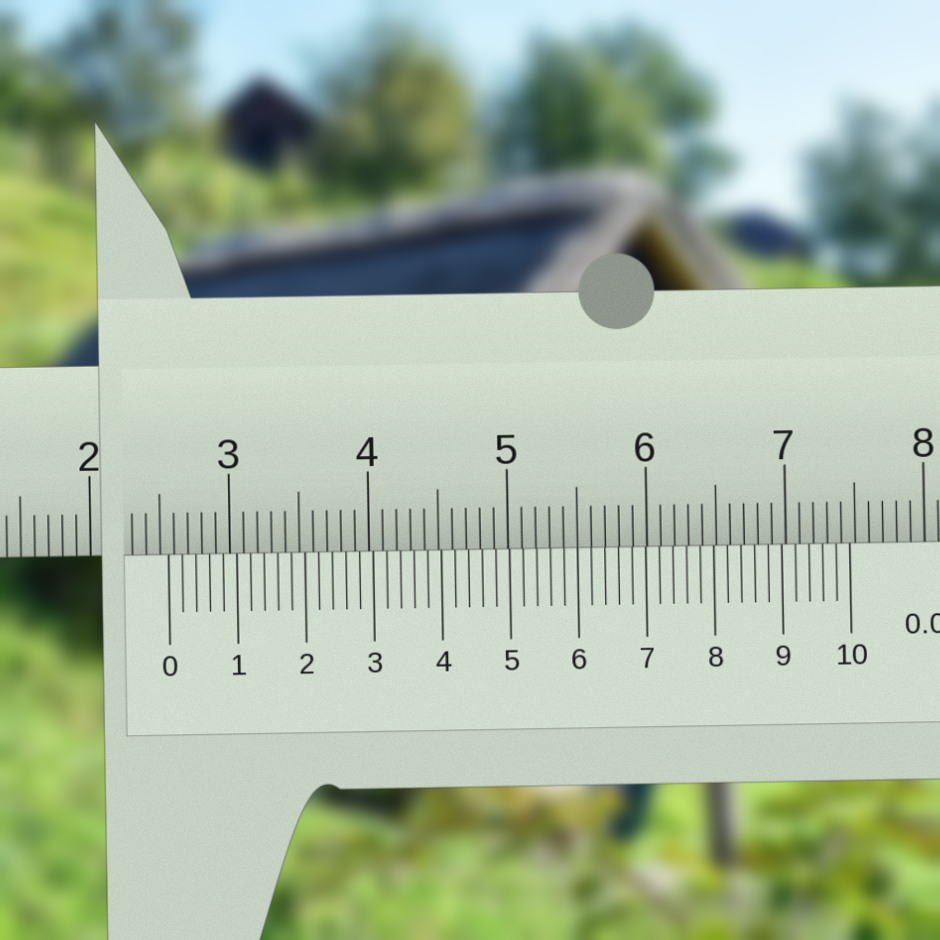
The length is 25.6; mm
